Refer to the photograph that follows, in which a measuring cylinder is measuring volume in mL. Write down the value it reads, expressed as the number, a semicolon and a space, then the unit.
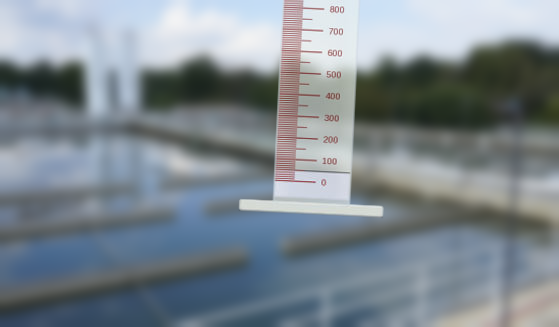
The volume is 50; mL
